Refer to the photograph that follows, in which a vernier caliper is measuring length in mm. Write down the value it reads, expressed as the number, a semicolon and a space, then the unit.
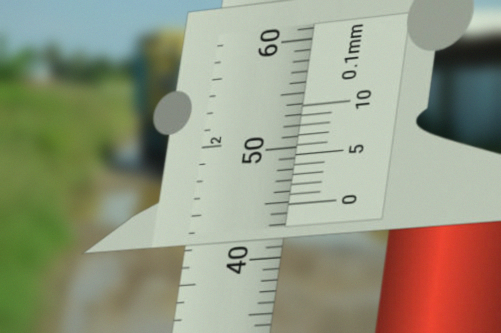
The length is 44.8; mm
